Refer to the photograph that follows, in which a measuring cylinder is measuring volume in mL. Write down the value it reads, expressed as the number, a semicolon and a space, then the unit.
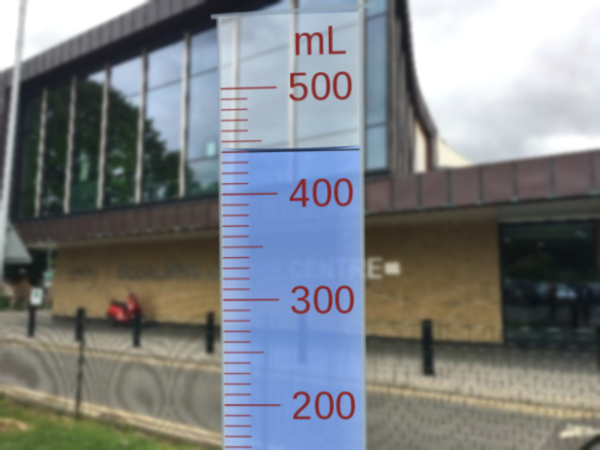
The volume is 440; mL
